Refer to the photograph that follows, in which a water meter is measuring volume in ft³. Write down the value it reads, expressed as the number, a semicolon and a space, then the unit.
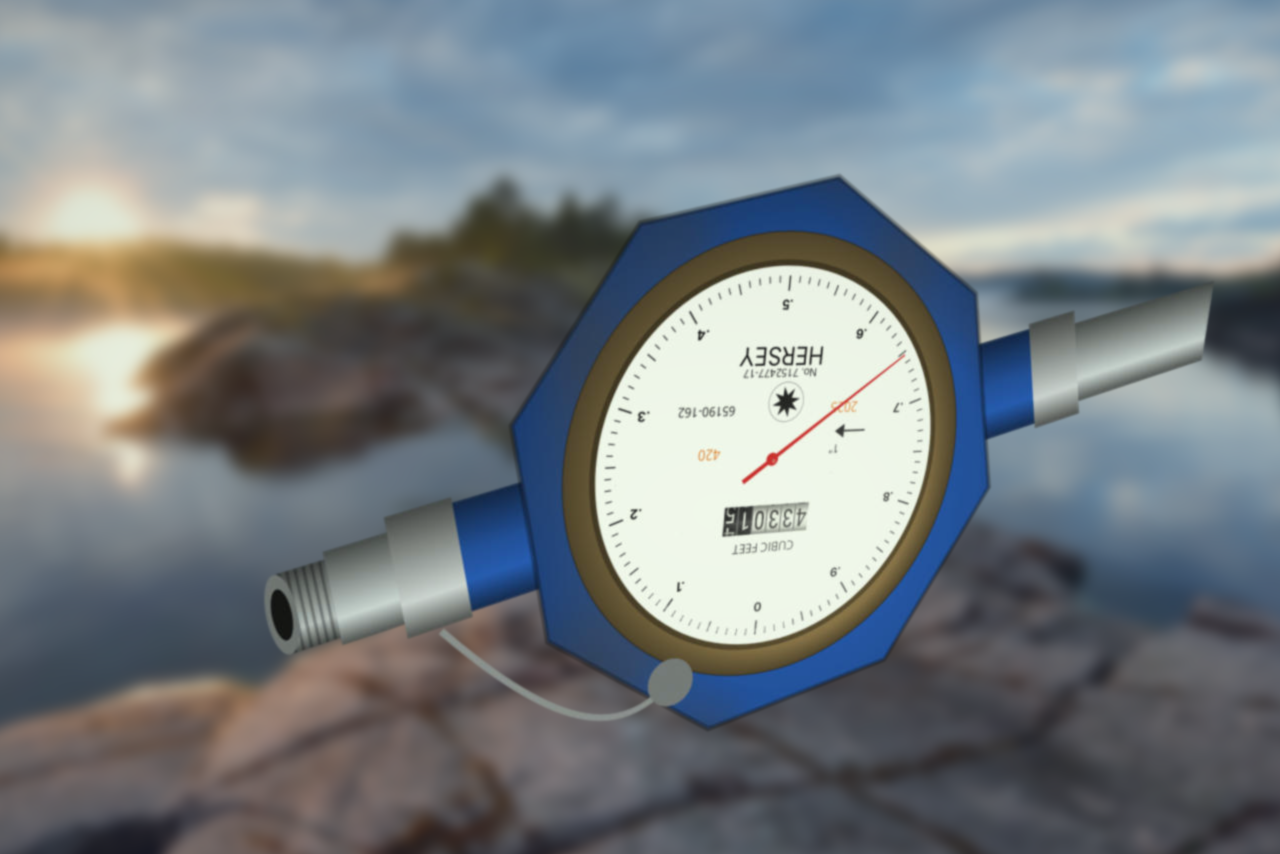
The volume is 433014.65; ft³
